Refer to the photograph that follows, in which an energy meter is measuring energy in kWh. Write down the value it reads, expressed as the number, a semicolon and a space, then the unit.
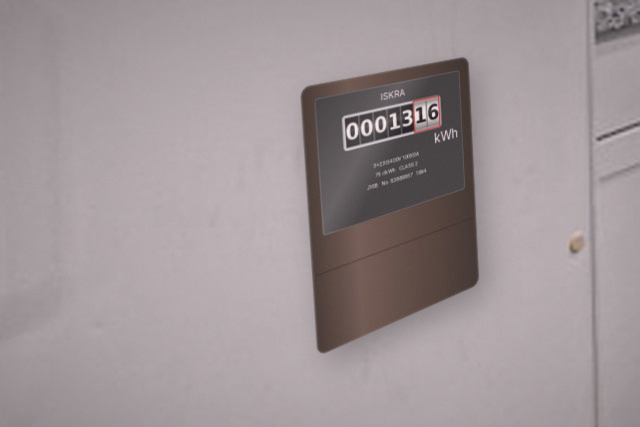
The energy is 13.16; kWh
